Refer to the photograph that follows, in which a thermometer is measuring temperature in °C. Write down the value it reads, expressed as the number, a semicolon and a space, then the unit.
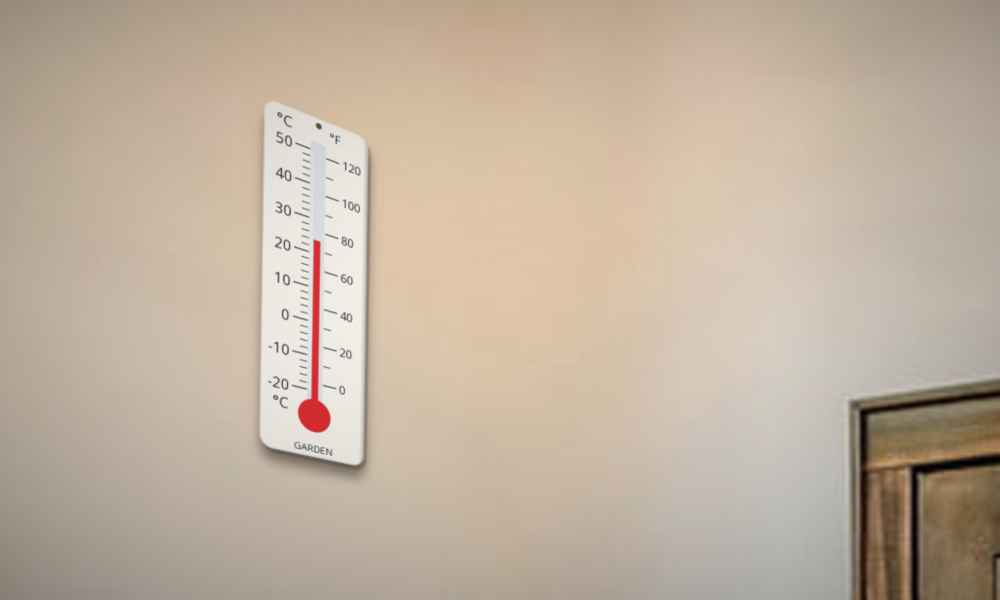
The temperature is 24; °C
